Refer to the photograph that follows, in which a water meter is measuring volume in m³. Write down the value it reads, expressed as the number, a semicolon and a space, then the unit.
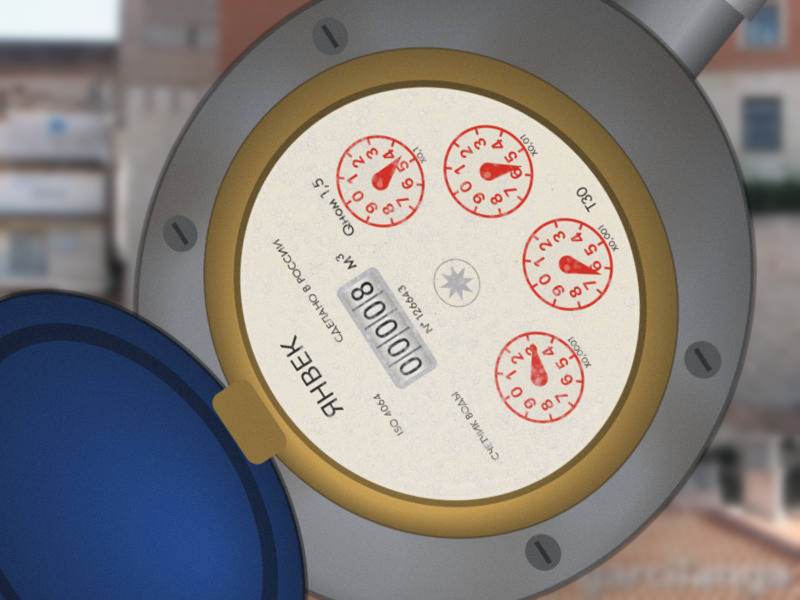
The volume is 8.4563; m³
